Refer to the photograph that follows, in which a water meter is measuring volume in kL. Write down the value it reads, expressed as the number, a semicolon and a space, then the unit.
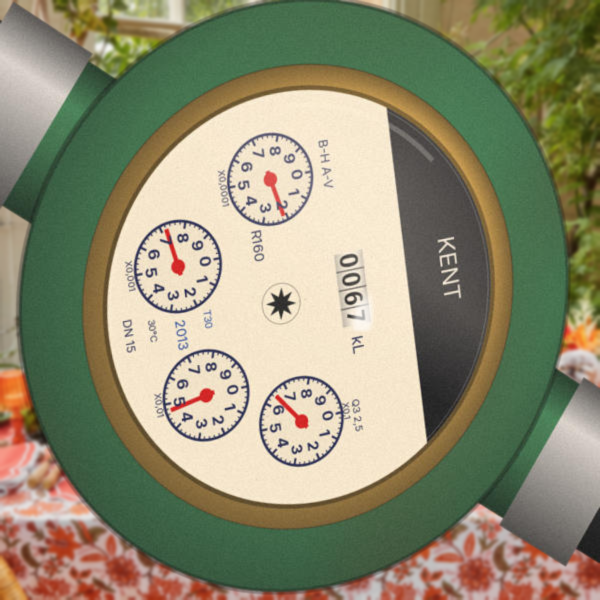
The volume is 67.6472; kL
